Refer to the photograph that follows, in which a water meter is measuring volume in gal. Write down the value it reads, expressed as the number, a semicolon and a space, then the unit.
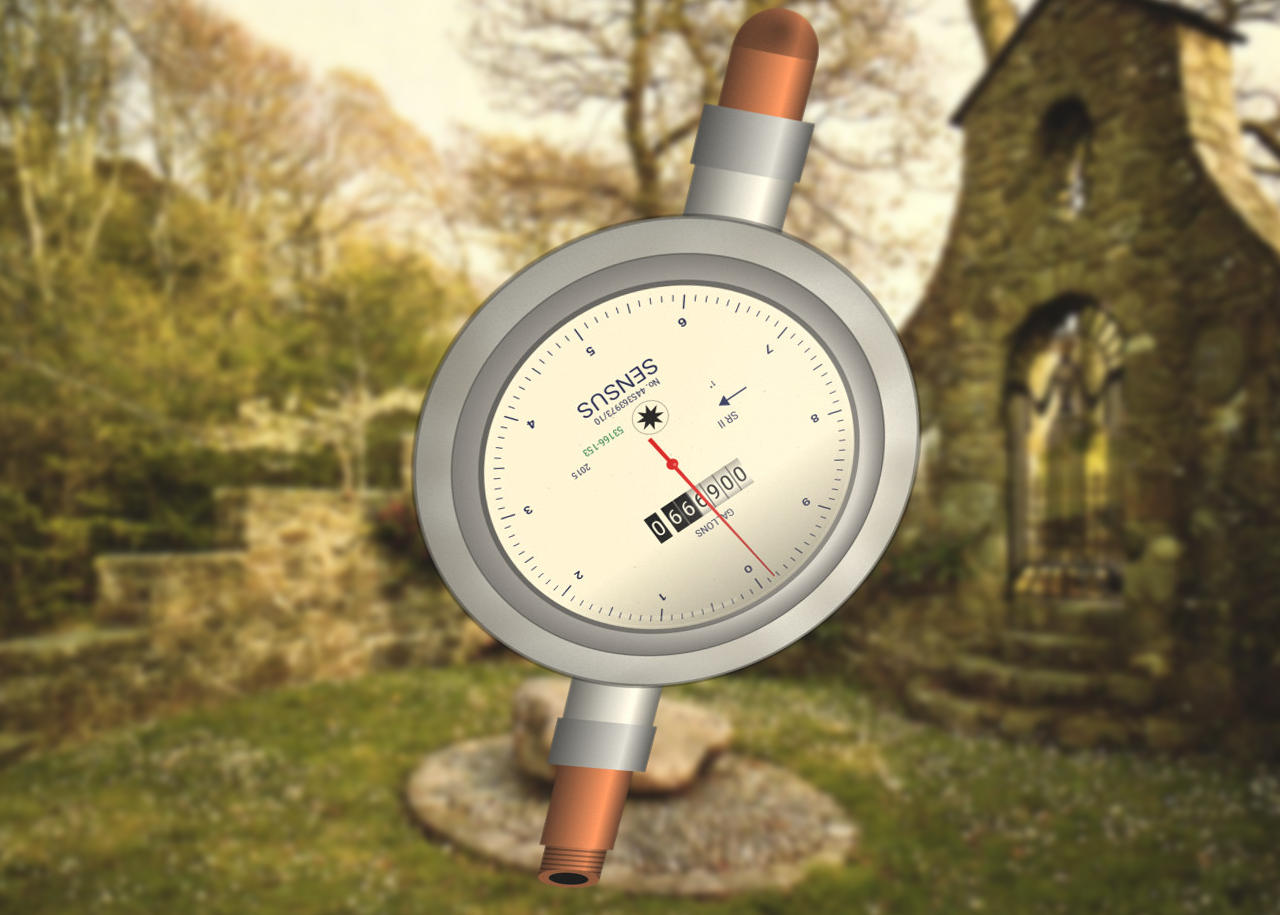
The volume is 69989.8; gal
